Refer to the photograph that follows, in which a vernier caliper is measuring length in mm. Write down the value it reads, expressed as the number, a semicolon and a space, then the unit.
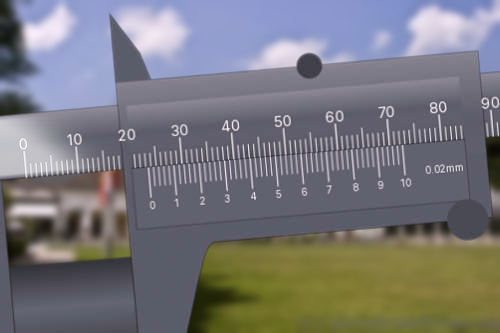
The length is 23.5; mm
